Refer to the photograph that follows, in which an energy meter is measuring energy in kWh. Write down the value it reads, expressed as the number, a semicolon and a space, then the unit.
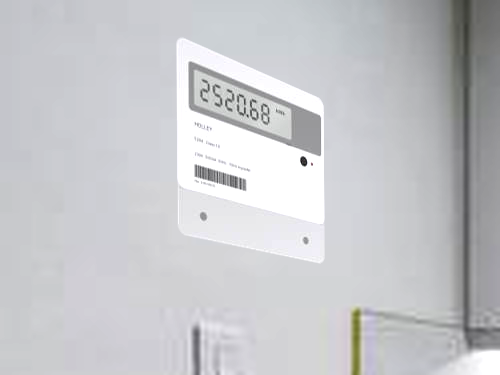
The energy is 2520.68; kWh
